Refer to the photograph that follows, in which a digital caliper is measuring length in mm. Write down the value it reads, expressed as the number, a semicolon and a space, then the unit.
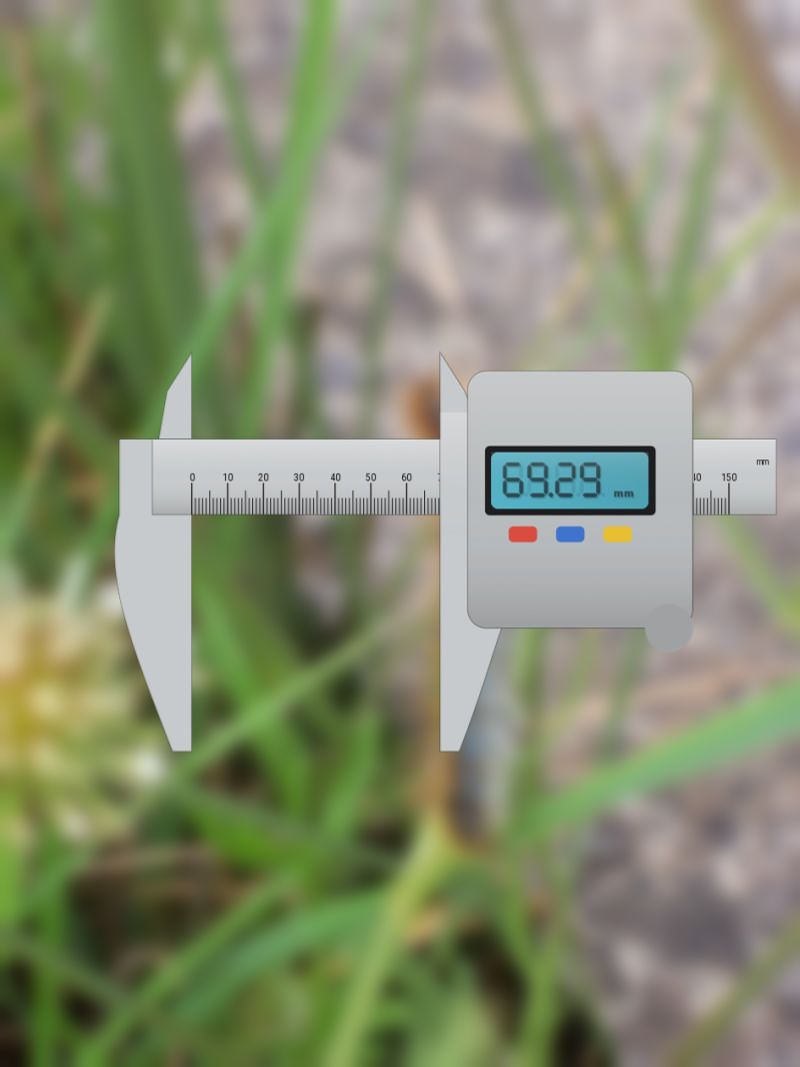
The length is 69.29; mm
